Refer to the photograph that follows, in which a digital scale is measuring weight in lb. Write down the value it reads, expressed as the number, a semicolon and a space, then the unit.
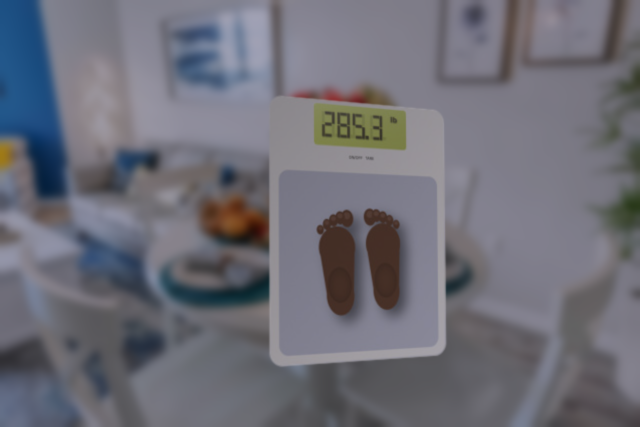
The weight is 285.3; lb
